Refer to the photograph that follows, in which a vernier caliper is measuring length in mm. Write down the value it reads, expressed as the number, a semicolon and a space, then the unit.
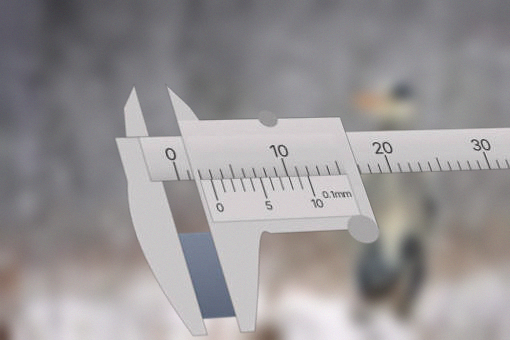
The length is 2.9; mm
